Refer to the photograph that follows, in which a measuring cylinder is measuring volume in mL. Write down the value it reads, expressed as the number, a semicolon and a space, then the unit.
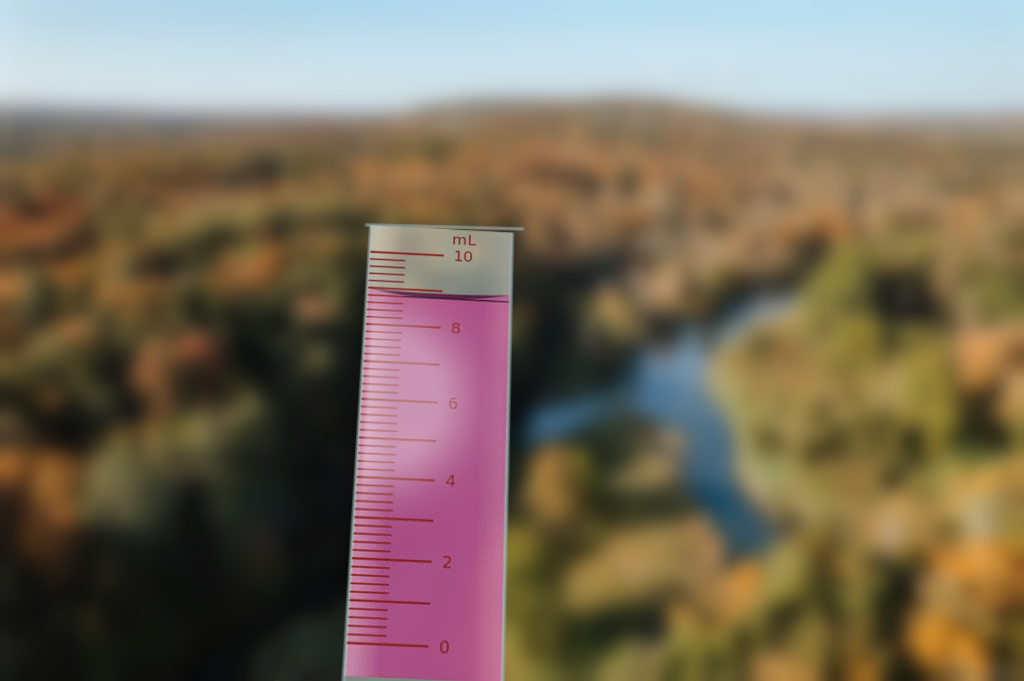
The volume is 8.8; mL
